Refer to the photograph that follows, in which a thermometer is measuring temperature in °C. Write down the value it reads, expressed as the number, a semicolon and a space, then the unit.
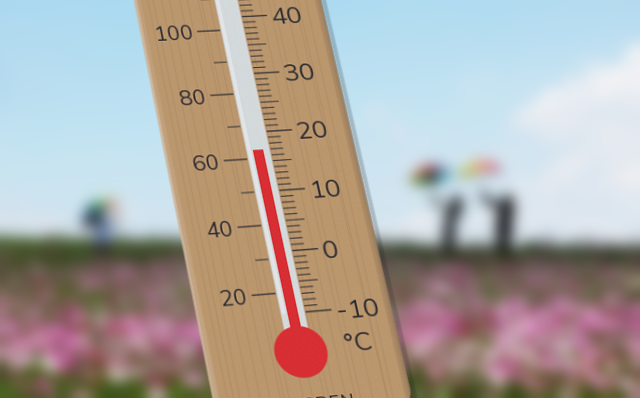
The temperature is 17; °C
